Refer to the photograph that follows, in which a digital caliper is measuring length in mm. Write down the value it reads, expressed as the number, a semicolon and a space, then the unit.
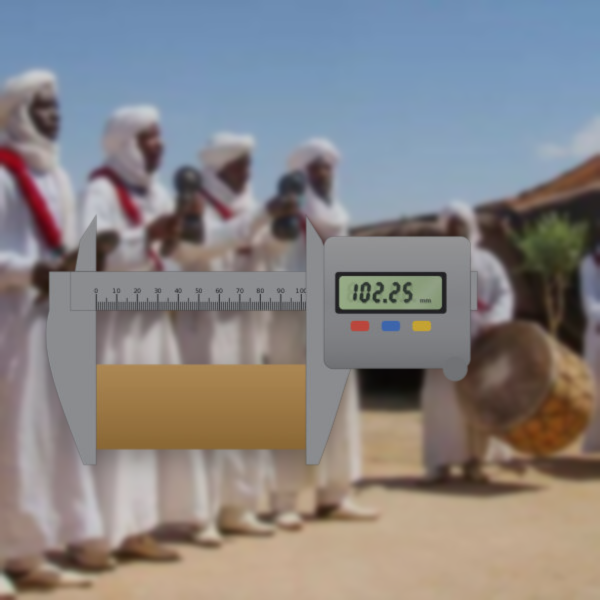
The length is 102.25; mm
